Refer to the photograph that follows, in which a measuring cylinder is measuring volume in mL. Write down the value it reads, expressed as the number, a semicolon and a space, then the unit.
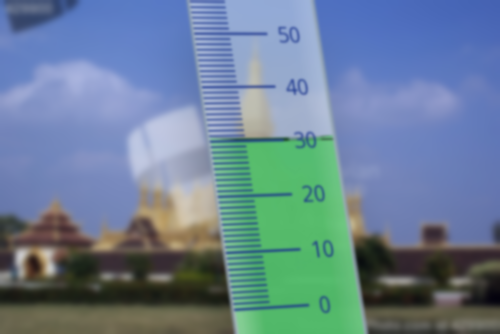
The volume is 30; mL
